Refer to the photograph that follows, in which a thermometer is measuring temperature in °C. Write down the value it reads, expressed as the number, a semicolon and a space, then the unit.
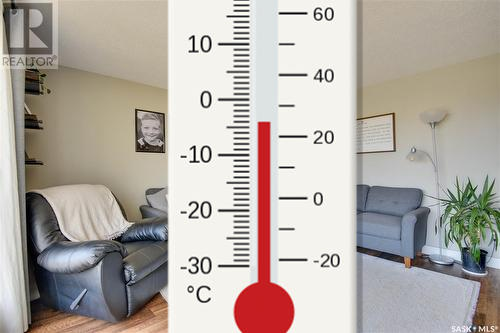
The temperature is -4; °C
